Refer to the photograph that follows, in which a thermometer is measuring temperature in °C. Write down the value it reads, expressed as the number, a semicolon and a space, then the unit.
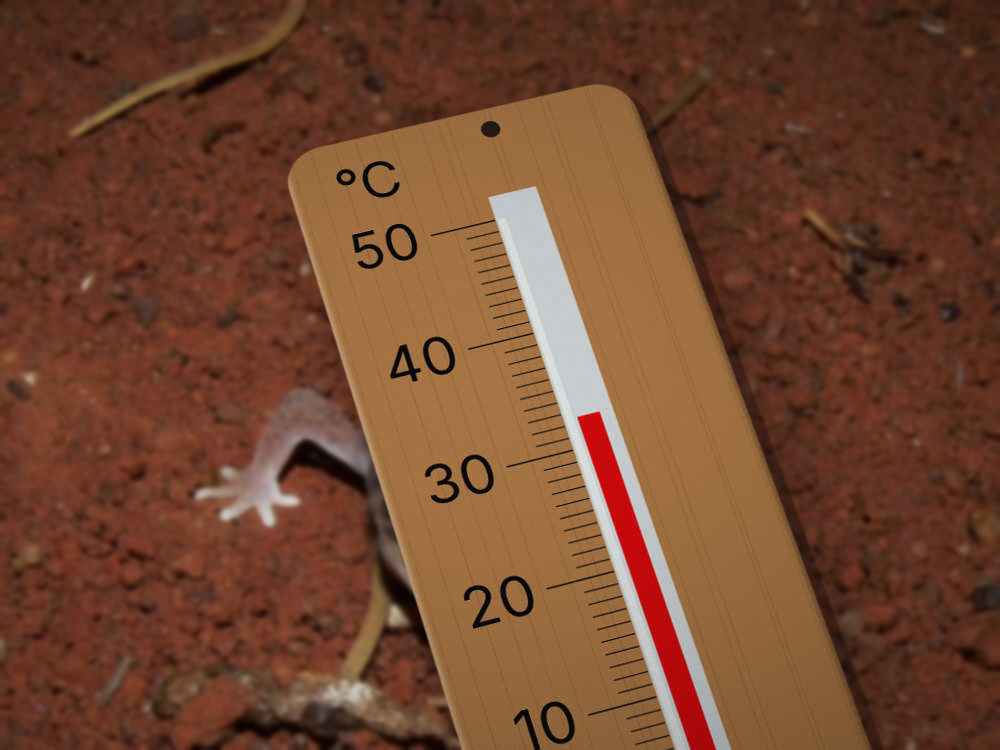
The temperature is 32.5; °C
